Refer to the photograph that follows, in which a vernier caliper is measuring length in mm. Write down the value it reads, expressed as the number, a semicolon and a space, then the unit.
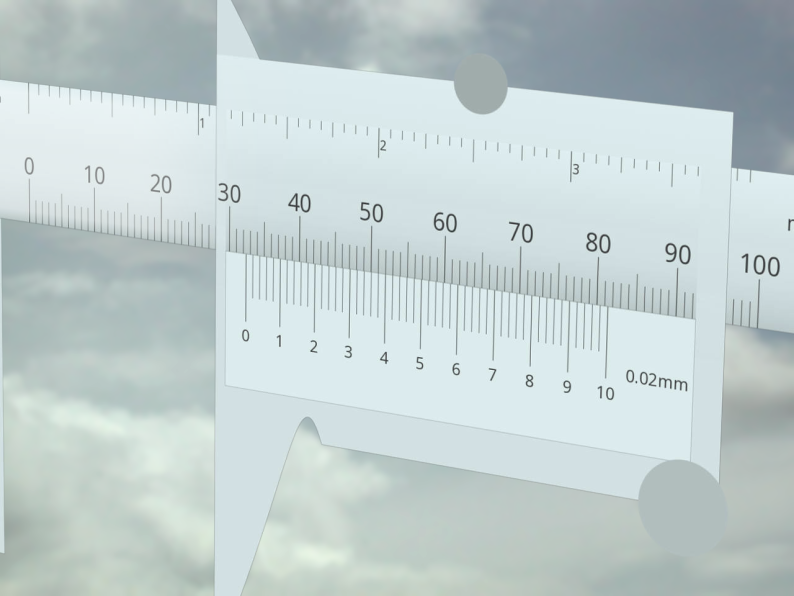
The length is 32.4; mm
